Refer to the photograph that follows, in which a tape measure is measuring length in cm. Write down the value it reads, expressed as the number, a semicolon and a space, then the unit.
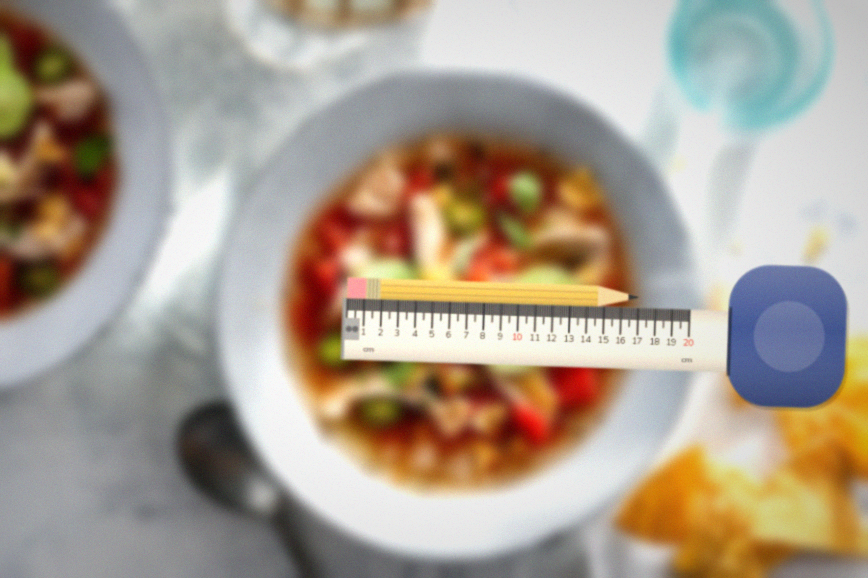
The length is 17; cm
